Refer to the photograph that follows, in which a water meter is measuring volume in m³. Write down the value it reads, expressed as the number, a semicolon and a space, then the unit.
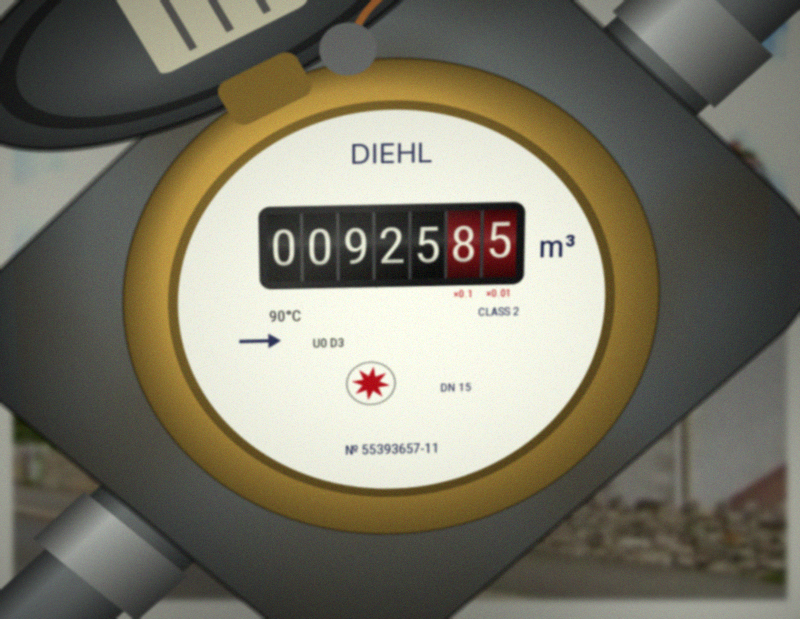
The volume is 925.85; m³
